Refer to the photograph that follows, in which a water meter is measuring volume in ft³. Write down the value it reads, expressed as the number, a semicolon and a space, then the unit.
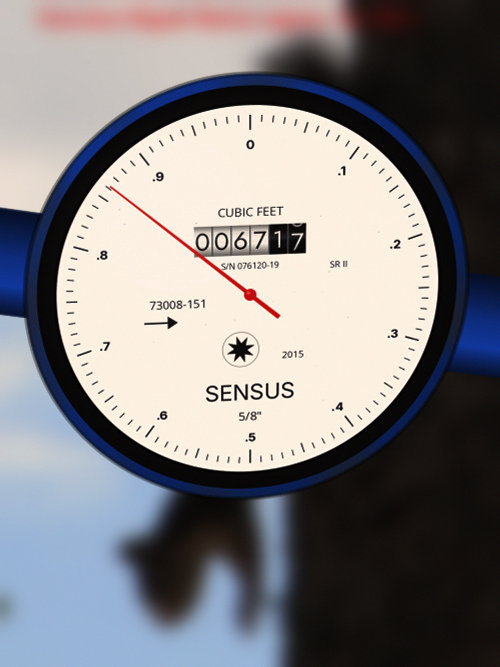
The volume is 6716.86; ft³
